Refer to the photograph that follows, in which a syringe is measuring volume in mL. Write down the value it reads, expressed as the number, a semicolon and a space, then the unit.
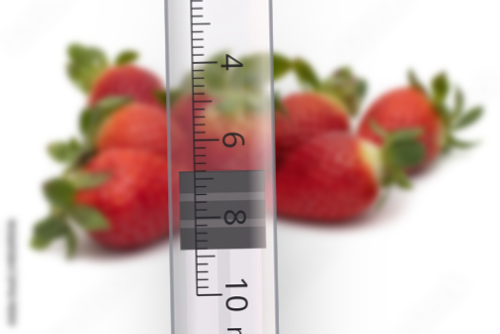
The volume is 6.8; mL
